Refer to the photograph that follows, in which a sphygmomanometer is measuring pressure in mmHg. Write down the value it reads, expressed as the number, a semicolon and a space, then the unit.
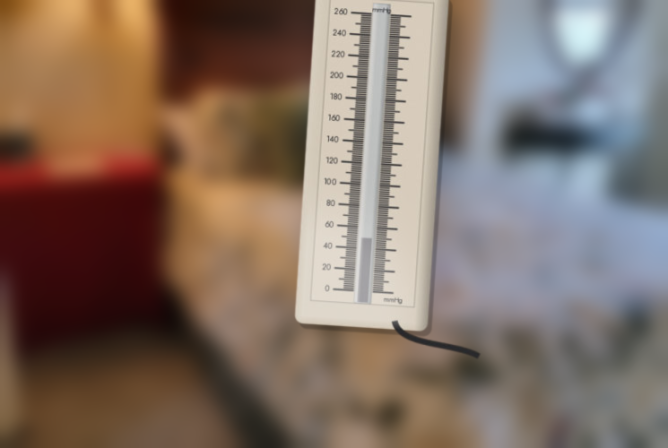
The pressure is 50; mmHg
